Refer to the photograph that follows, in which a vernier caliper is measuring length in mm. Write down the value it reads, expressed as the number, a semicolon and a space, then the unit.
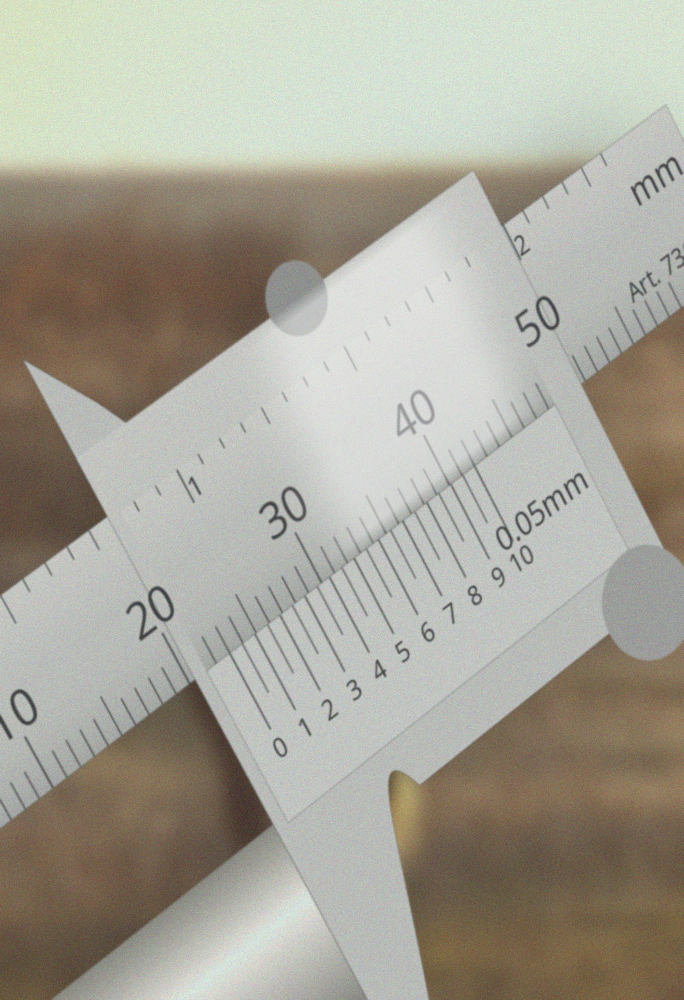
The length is 23.0; mm
